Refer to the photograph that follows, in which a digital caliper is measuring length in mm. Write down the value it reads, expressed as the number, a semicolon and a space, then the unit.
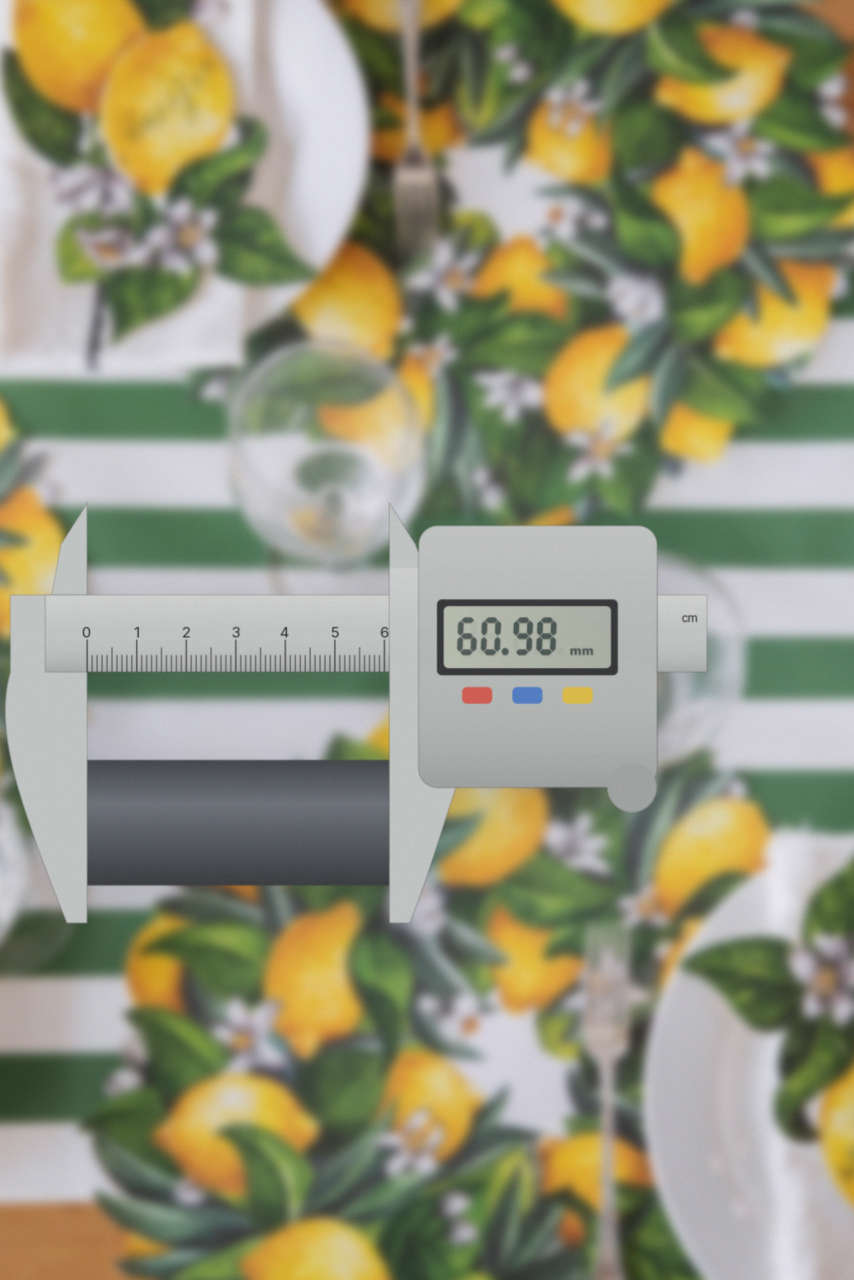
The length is 60.98; mm
